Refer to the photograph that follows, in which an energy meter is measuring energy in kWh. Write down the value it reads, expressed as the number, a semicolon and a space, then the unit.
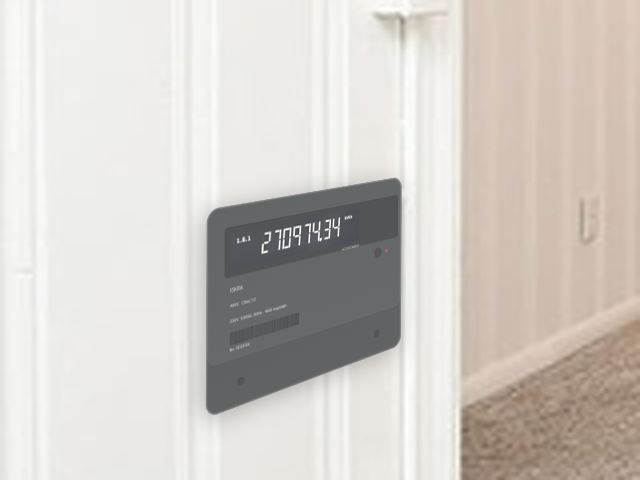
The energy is 270974.34; kWh
